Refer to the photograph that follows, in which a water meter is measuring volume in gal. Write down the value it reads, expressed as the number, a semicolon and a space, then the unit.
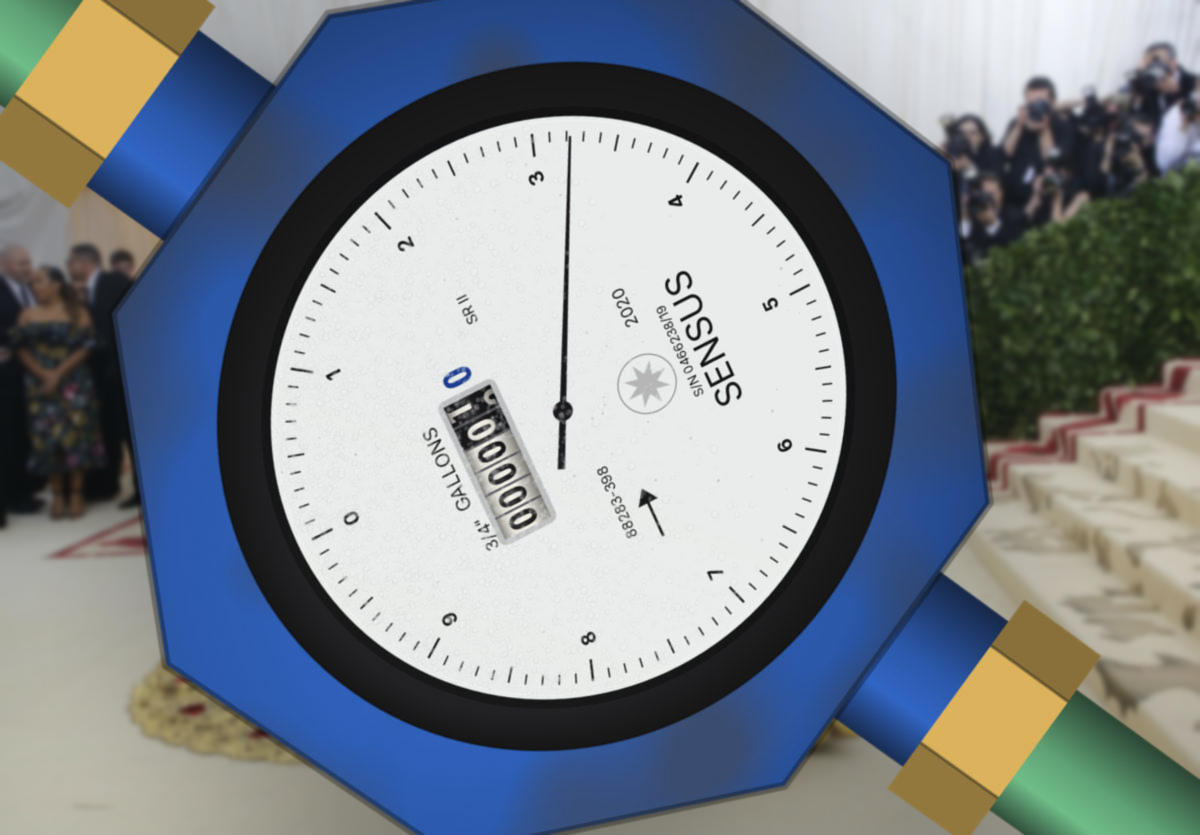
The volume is 13.2; gal
